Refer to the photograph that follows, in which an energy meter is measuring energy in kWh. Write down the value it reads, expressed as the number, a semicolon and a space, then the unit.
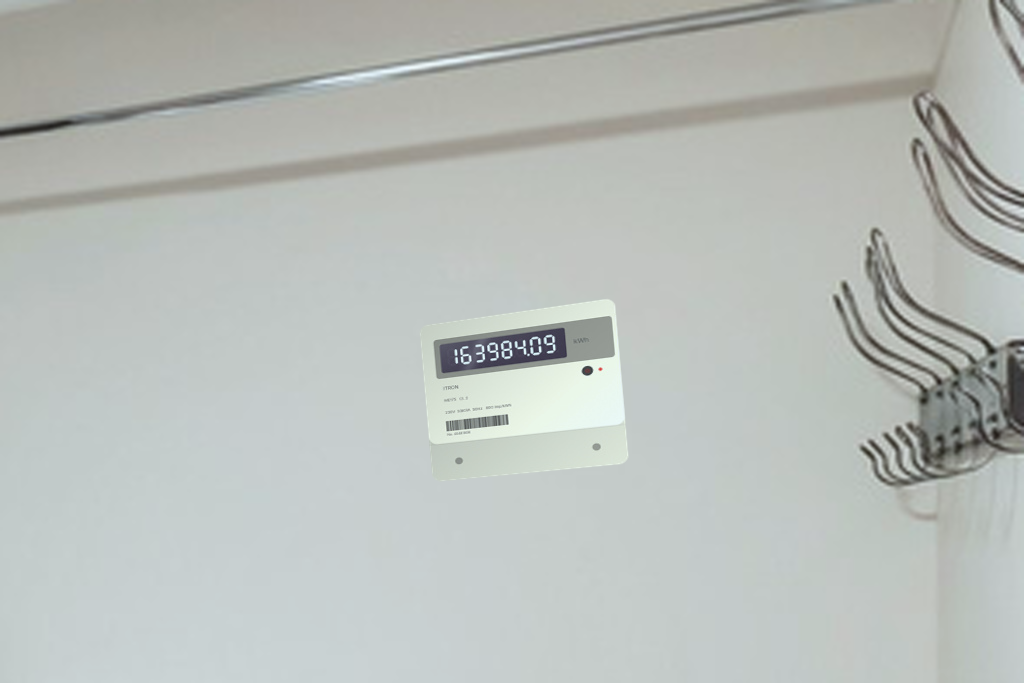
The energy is 163984.09; kWh
